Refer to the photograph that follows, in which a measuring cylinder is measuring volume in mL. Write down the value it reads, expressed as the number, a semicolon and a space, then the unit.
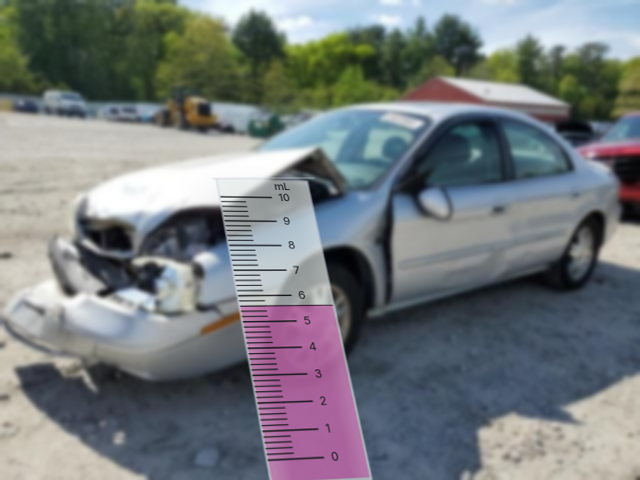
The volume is 5.6; mL
